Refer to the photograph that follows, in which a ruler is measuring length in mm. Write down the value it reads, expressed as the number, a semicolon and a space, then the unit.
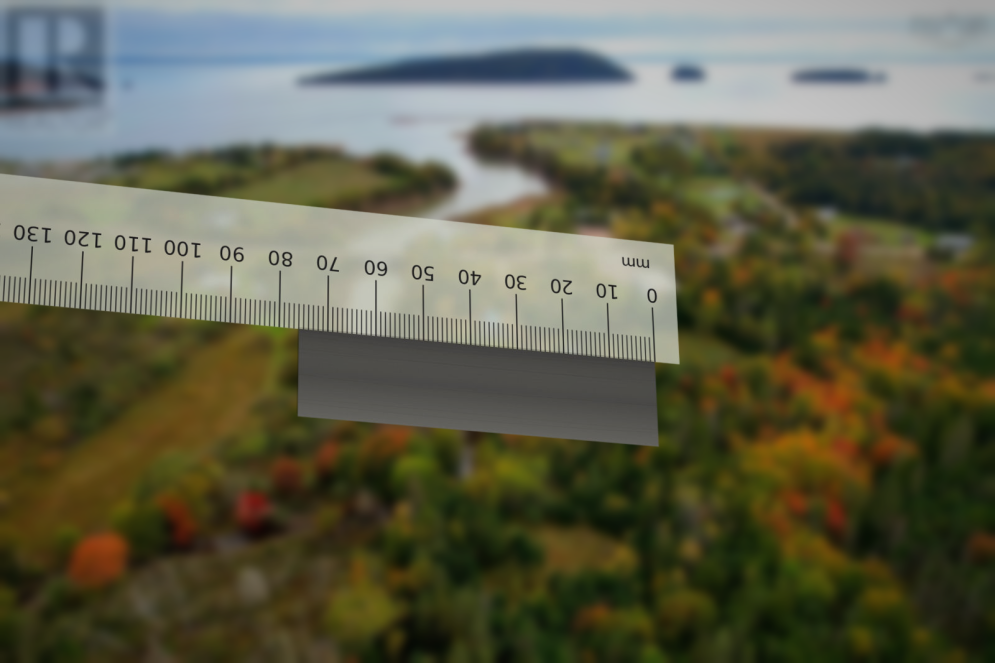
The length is 76; mm
